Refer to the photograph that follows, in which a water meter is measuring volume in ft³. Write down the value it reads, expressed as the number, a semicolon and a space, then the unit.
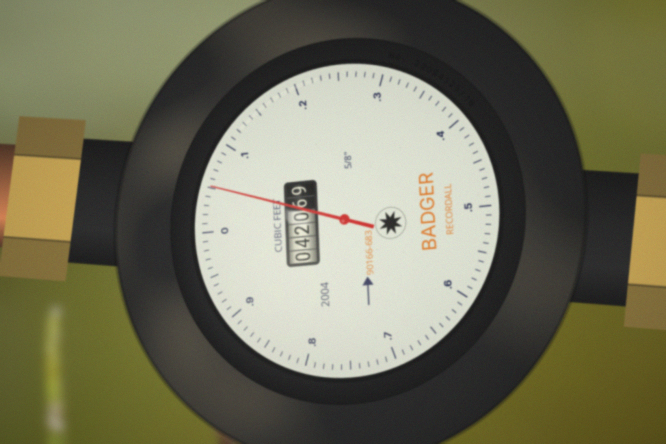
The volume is 42069.05; ft³
